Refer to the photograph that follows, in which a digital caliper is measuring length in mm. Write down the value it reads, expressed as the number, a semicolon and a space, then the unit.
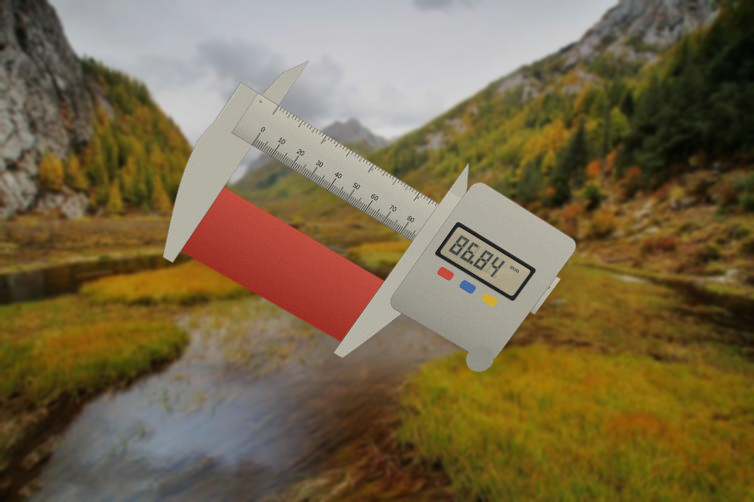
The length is 86.84; mm
